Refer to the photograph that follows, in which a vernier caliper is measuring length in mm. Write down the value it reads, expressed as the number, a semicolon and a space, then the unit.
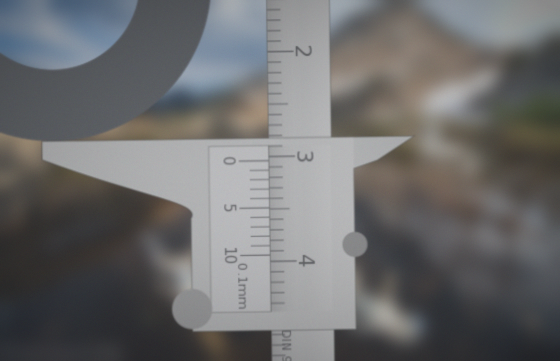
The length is 30.4; mm
